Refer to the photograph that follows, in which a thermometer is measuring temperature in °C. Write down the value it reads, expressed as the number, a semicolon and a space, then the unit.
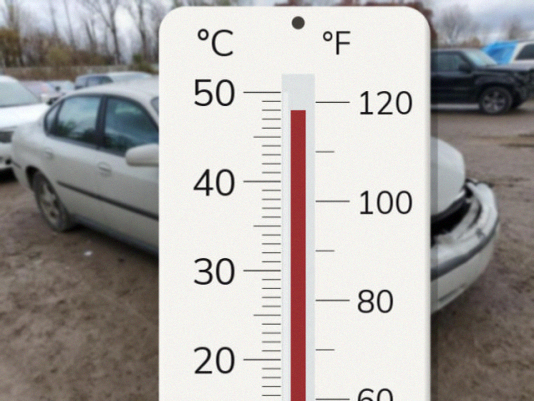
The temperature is 48; °C
